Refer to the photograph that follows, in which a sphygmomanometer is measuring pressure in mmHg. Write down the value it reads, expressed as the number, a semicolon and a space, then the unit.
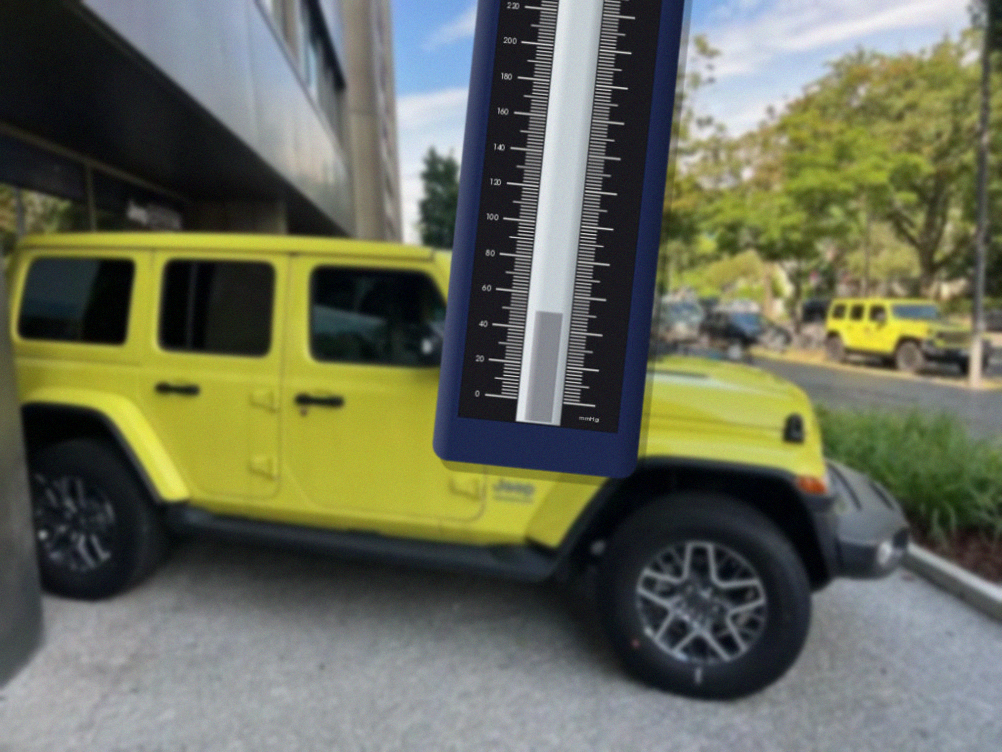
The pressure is 50; mmHg
